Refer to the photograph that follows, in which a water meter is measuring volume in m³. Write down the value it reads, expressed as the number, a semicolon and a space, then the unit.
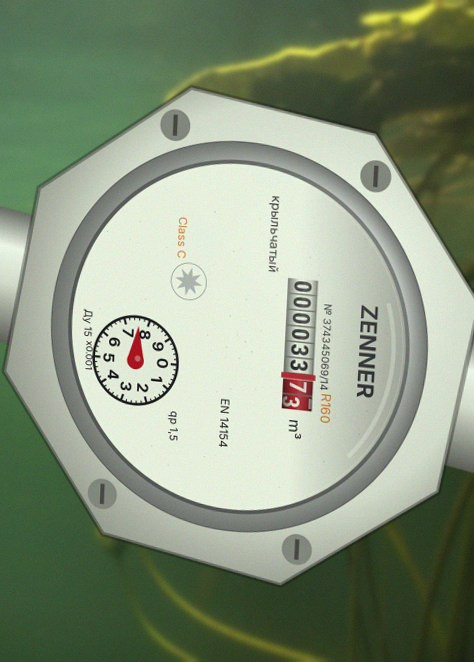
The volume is 33.727; m³
